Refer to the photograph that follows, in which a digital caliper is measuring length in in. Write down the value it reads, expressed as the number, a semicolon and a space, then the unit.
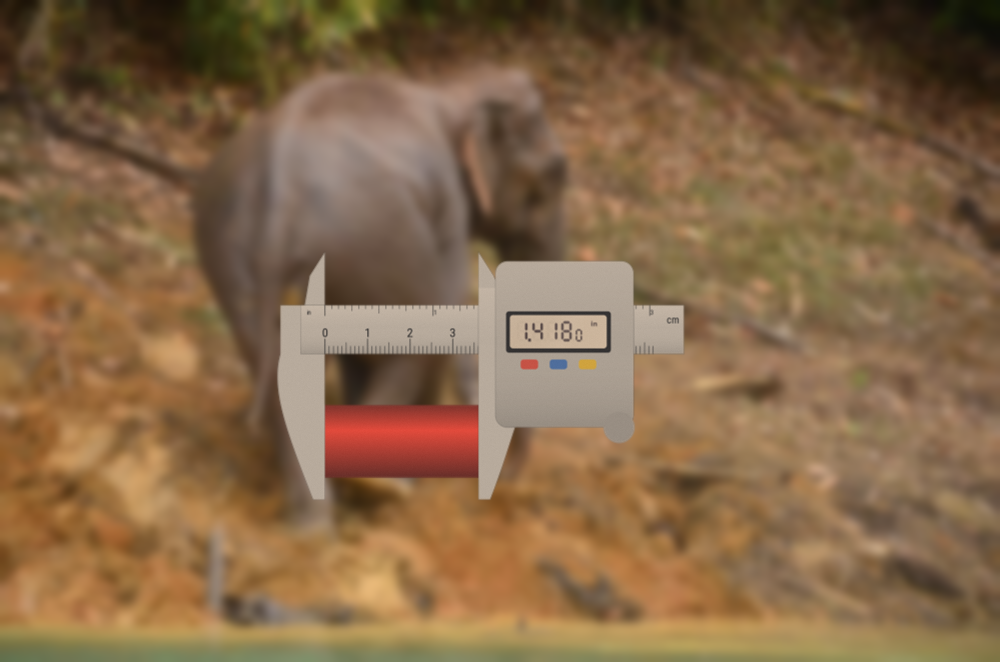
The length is 1.4180; in
